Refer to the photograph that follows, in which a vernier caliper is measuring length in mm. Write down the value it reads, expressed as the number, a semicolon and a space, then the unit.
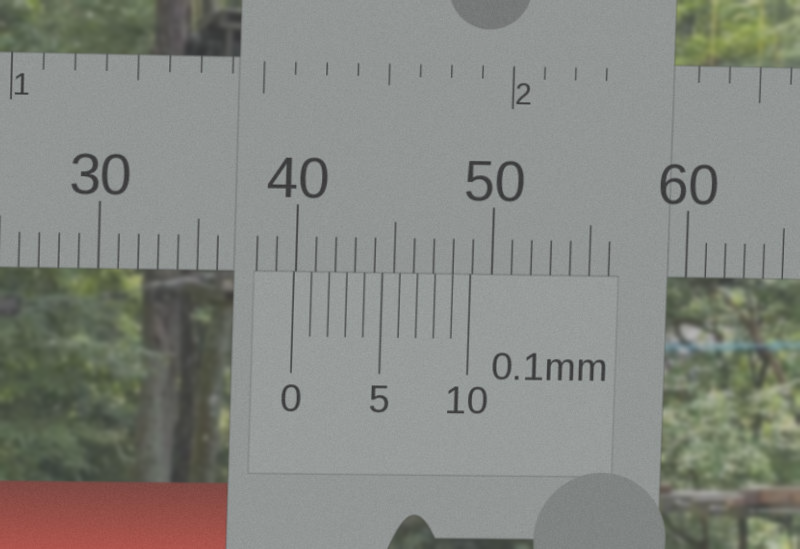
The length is 39.9; mm
